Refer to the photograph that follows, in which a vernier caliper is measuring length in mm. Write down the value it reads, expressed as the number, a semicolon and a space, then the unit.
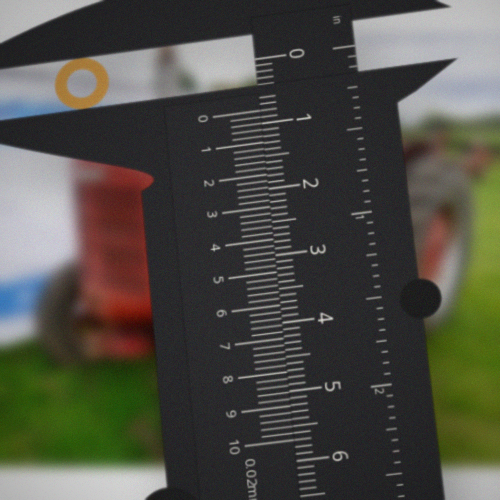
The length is 8.0; mm
